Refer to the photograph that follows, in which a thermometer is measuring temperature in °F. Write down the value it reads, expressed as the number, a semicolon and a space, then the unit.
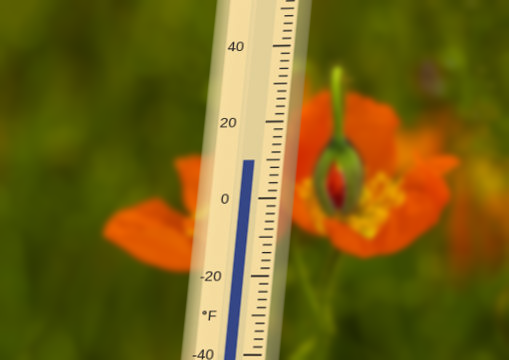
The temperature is 10; °F
